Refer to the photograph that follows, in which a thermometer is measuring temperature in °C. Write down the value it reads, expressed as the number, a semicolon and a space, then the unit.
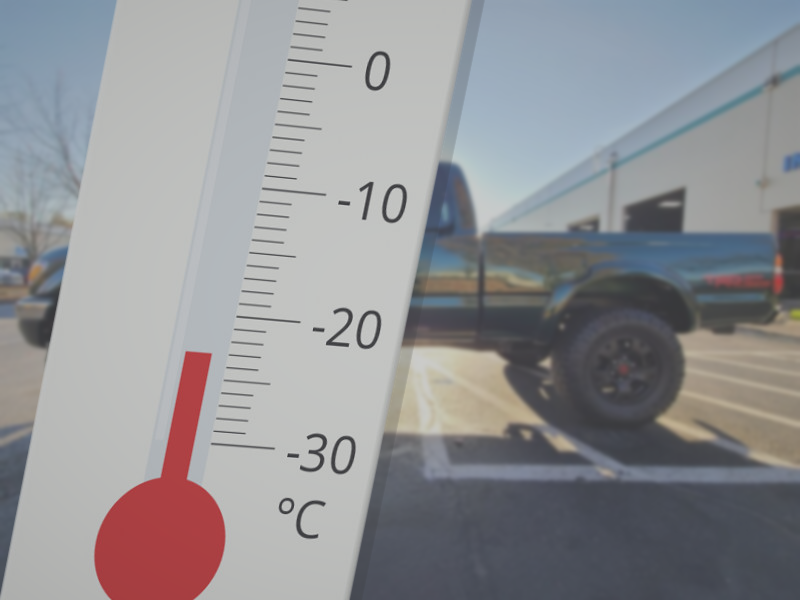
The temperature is -23; °C
